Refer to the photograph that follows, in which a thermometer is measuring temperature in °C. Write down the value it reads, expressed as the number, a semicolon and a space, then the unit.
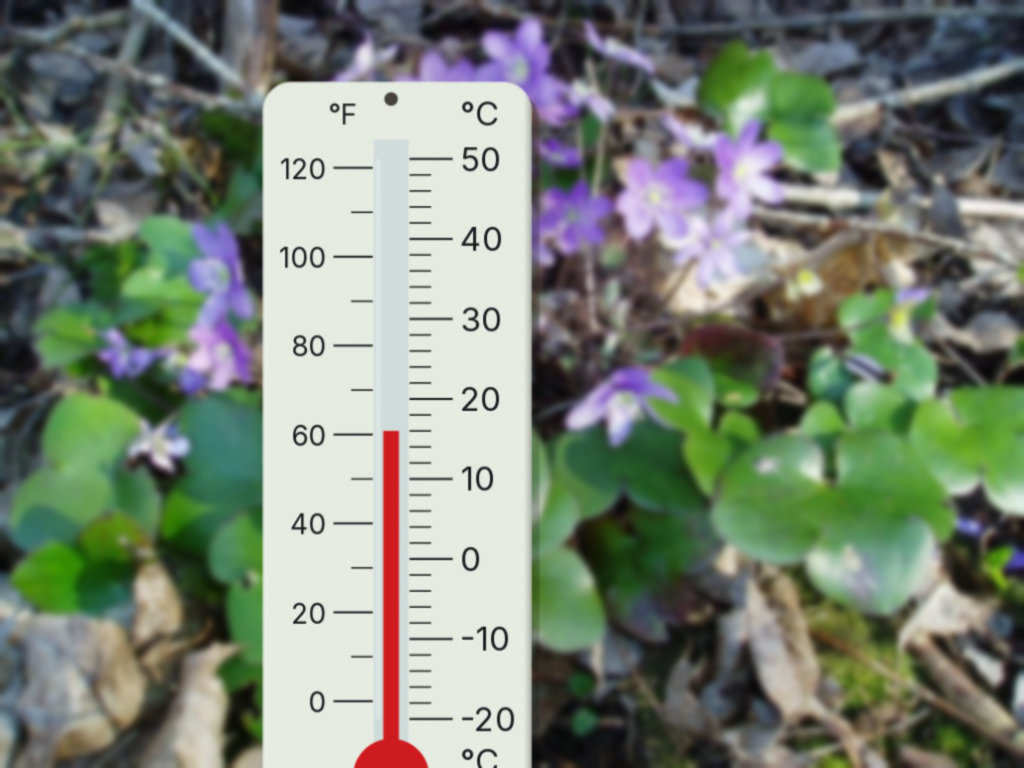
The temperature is 16; °C
